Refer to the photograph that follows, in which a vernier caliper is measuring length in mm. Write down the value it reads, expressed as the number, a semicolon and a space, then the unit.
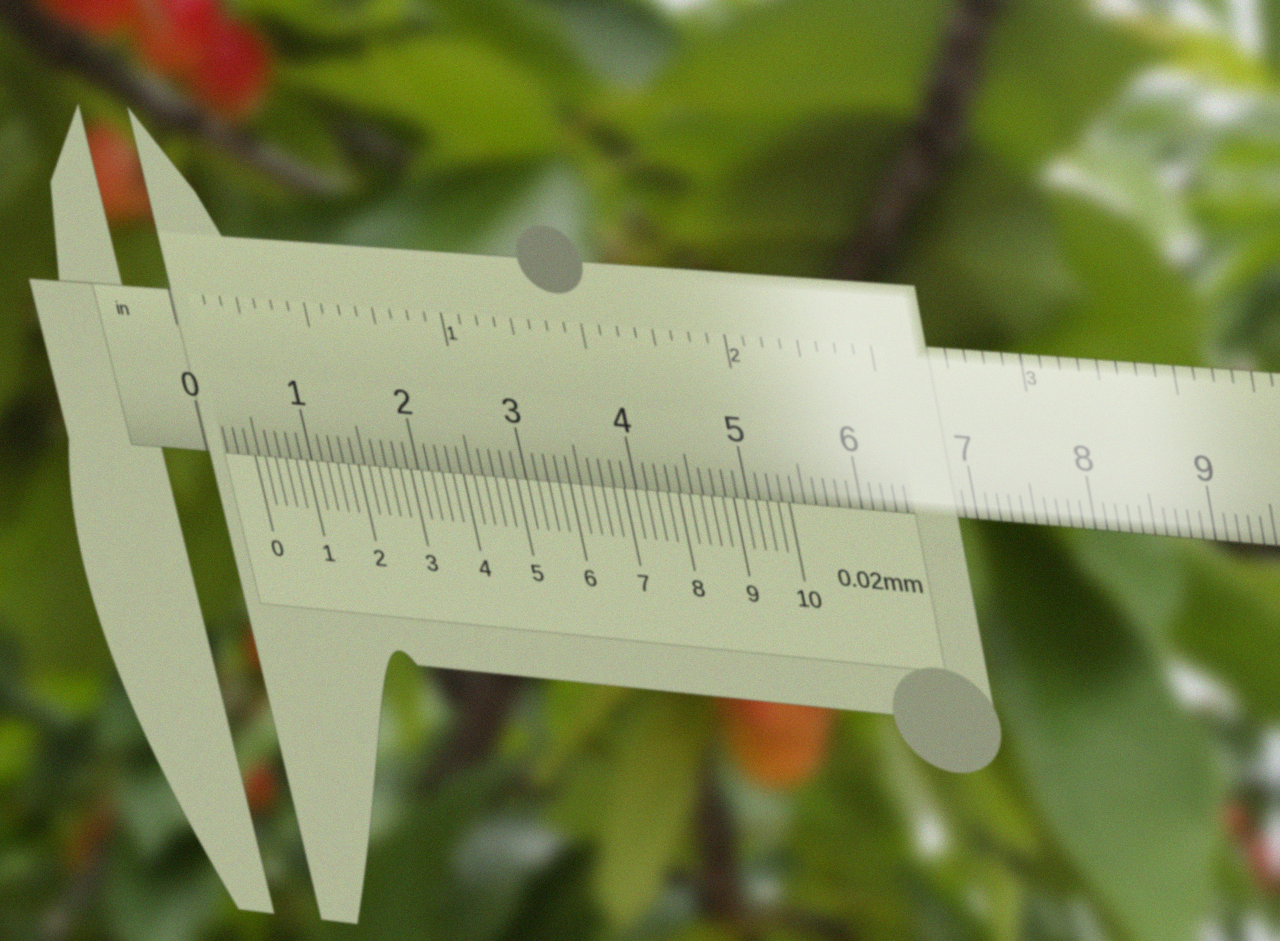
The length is 4.6; mm
